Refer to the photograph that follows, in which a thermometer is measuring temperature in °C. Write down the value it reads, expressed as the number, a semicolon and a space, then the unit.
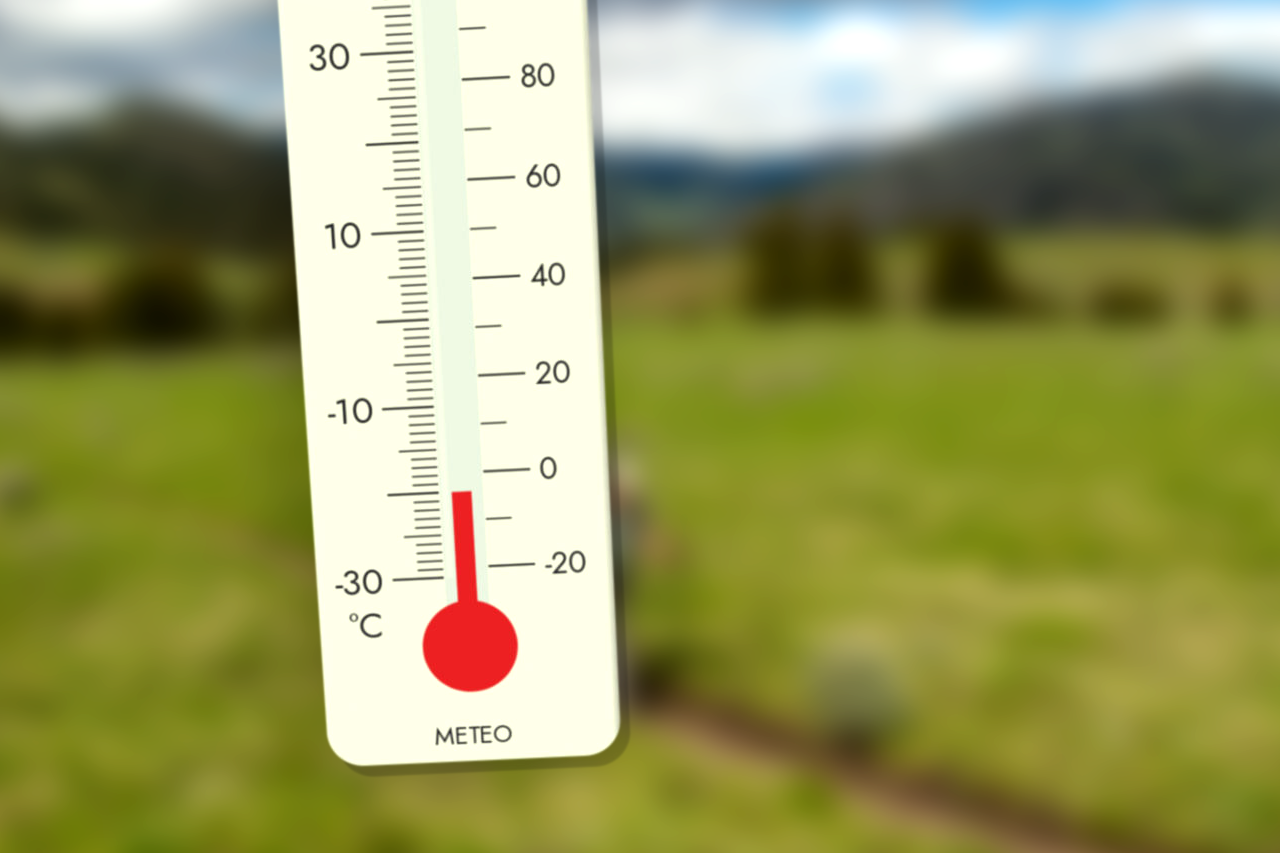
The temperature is -20; °C
